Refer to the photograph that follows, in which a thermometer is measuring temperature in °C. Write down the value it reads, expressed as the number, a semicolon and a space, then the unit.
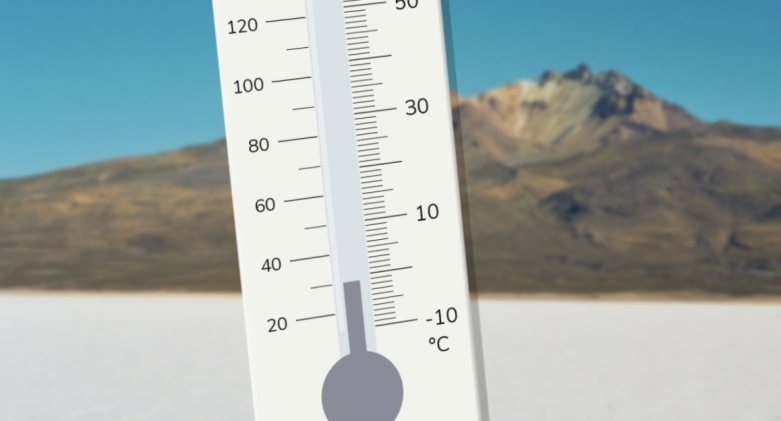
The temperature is -1; °C
